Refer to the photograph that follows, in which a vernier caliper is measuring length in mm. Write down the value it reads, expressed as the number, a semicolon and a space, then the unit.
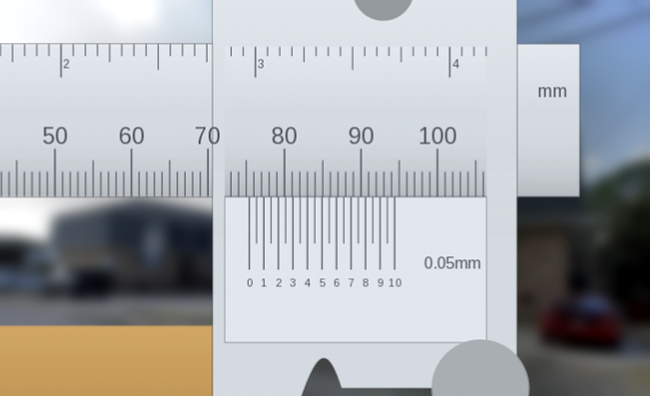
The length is 75.4; mm
